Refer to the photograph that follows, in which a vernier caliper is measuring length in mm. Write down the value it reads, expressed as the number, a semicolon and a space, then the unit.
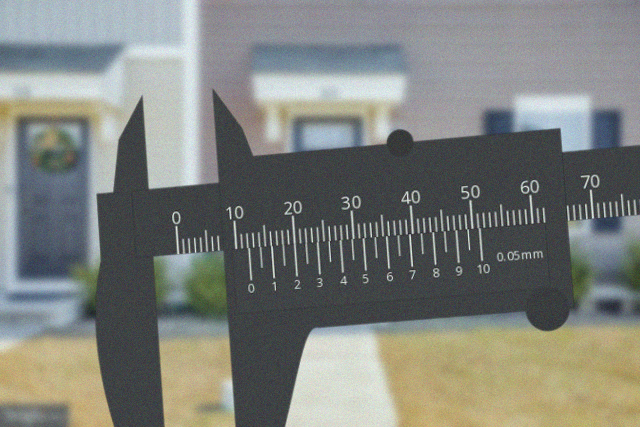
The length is 12.2; mm
